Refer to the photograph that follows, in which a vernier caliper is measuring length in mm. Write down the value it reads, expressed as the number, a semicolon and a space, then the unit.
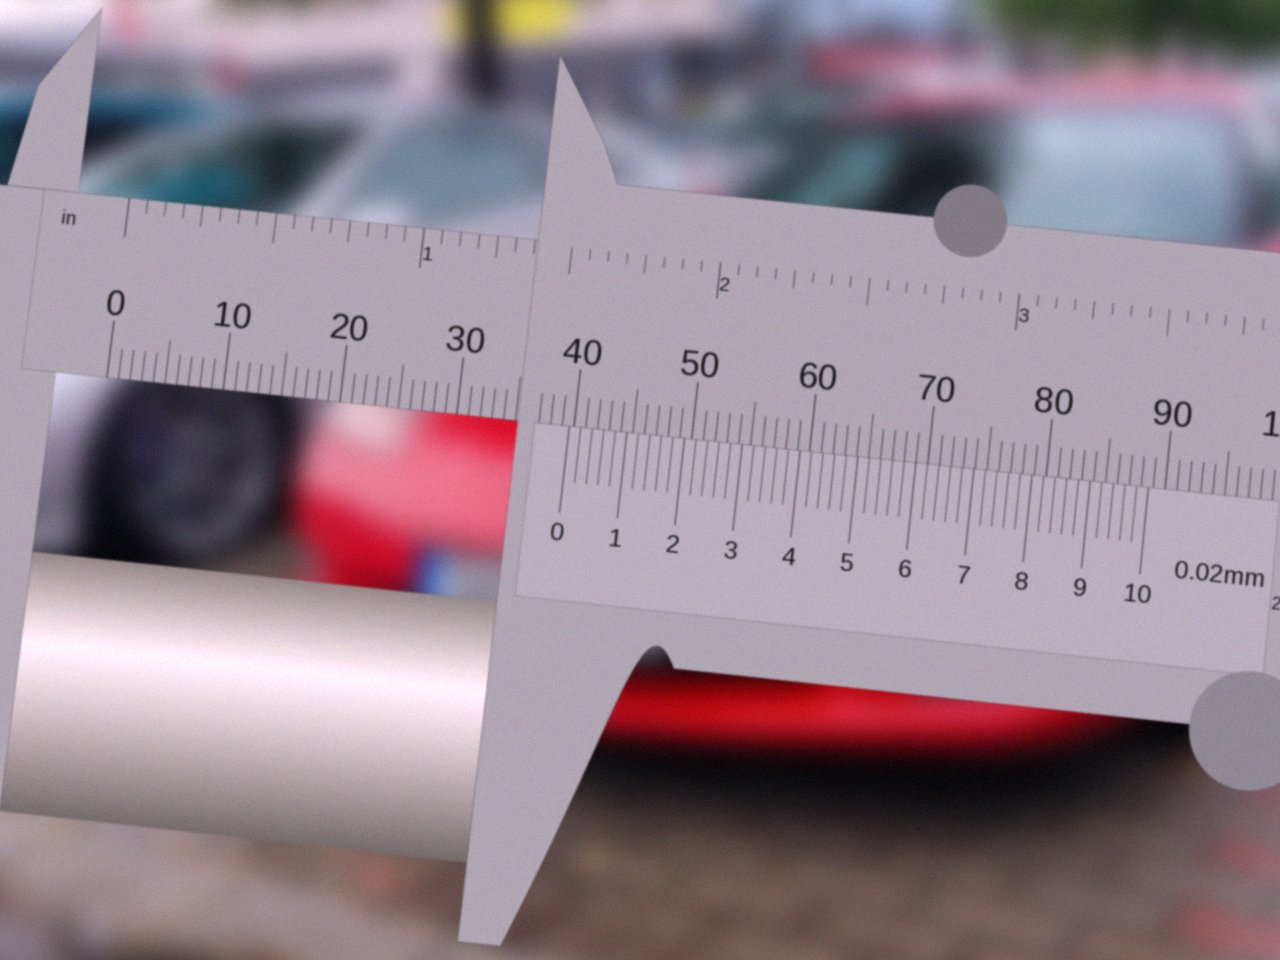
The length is 39.6; mm
